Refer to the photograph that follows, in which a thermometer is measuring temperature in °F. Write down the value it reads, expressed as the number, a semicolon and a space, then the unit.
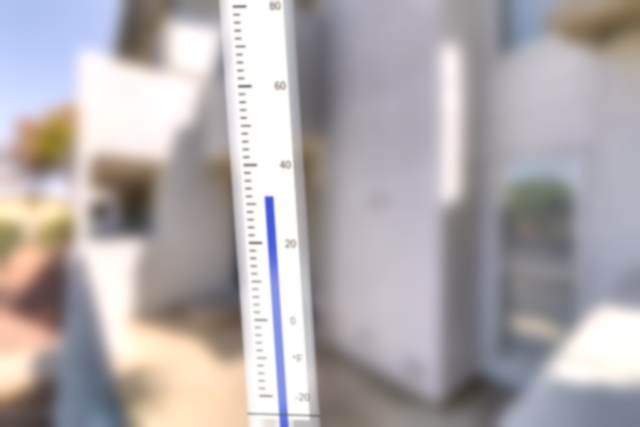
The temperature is 32; °F
